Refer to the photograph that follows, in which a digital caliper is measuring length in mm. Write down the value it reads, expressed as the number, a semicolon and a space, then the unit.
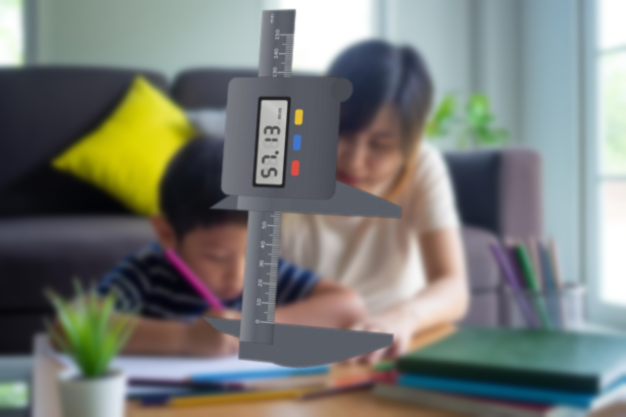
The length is 57.13; mm
